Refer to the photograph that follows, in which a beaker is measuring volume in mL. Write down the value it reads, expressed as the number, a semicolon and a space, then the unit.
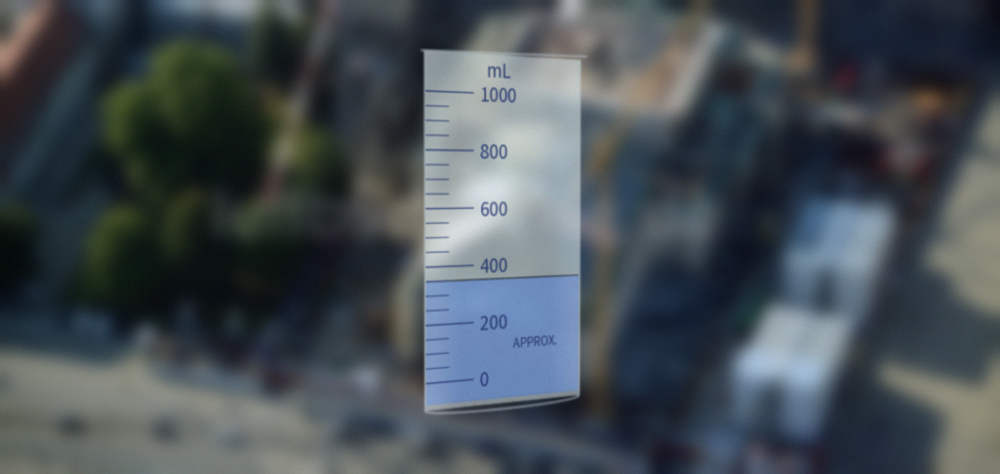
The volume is 350; mL
